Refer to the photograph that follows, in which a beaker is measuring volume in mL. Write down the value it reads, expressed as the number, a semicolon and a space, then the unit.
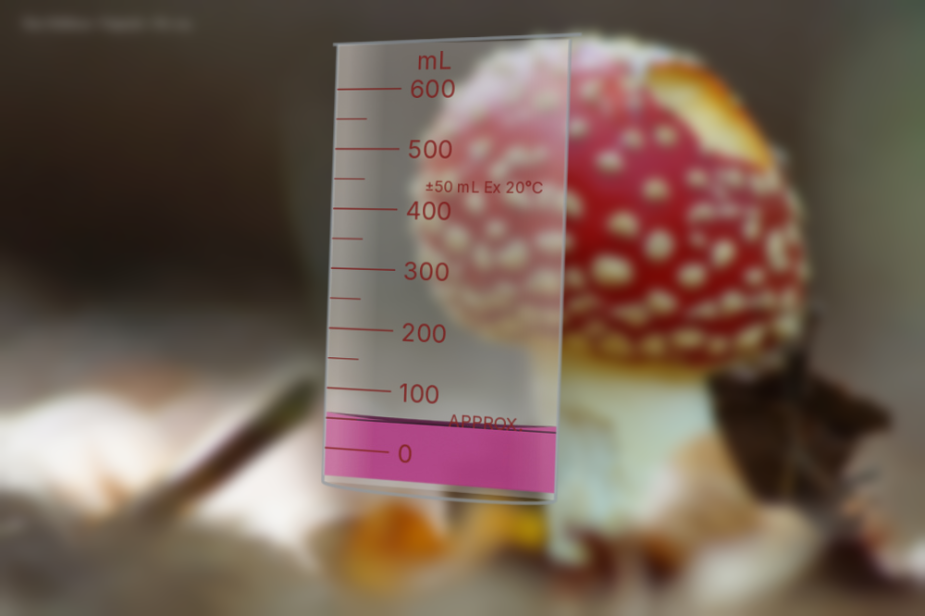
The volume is 50; mL
